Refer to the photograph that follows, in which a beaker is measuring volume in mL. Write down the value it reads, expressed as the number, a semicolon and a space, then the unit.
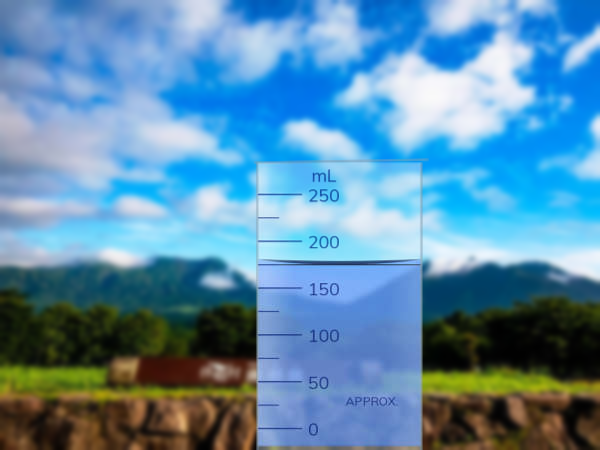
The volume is 175; mL
